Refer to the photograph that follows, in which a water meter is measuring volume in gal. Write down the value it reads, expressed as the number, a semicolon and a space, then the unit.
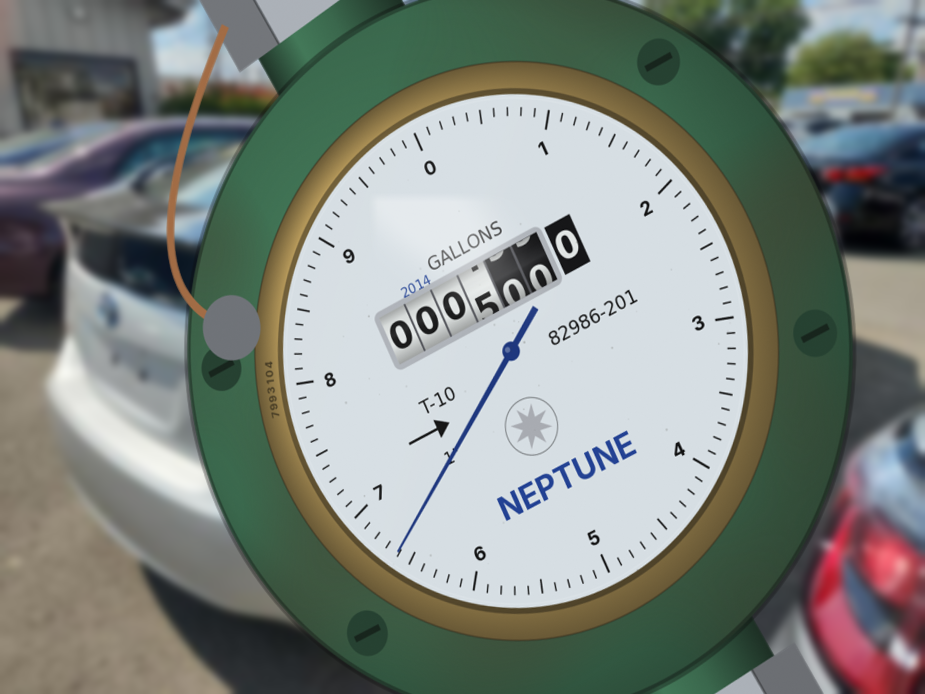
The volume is 4996.6; gal
